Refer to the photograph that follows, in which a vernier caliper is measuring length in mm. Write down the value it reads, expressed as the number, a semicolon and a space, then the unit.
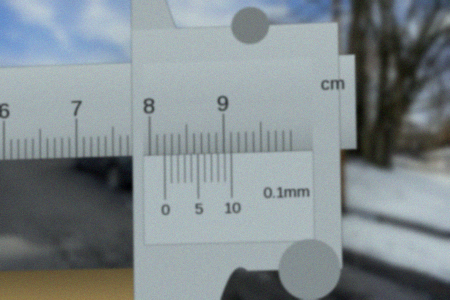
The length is 82.0; mm
